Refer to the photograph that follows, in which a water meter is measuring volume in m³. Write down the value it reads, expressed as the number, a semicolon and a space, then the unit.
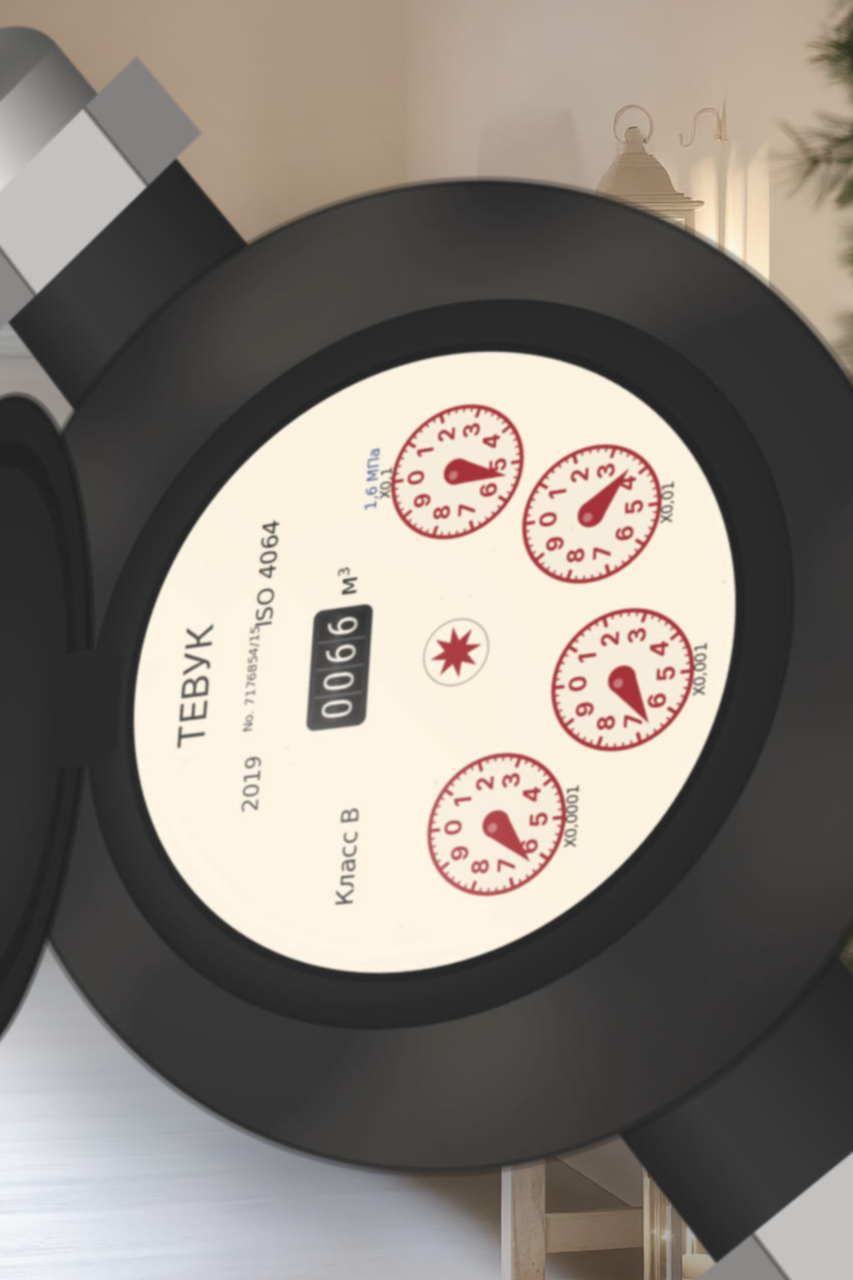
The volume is 66.5366; m³
